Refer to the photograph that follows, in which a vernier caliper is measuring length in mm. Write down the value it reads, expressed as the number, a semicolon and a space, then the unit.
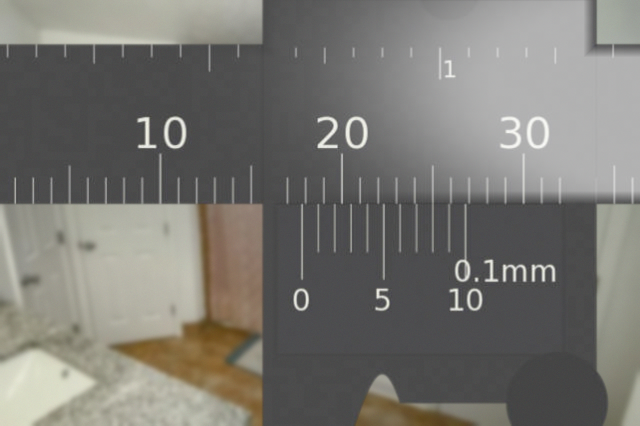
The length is 17.8; mm
